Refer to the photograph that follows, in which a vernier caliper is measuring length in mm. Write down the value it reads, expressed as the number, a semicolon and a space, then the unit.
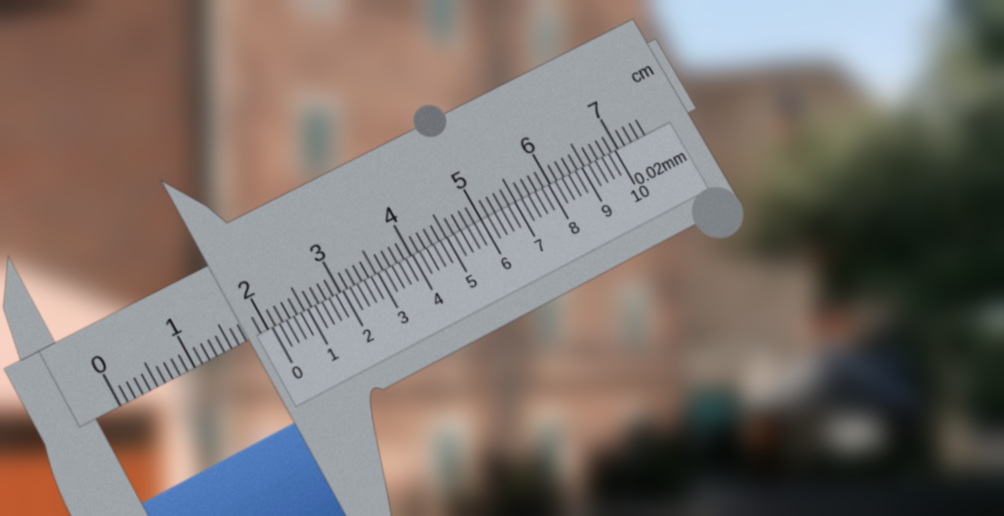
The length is 20.6; mm
